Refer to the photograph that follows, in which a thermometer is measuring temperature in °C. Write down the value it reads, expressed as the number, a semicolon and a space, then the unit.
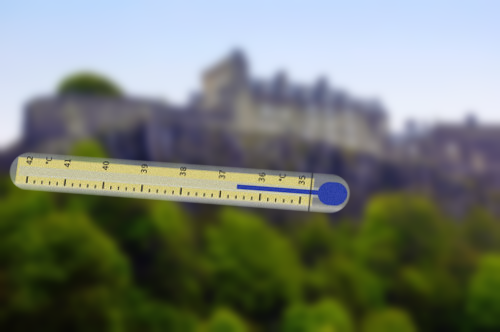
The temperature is 36.6; °C
